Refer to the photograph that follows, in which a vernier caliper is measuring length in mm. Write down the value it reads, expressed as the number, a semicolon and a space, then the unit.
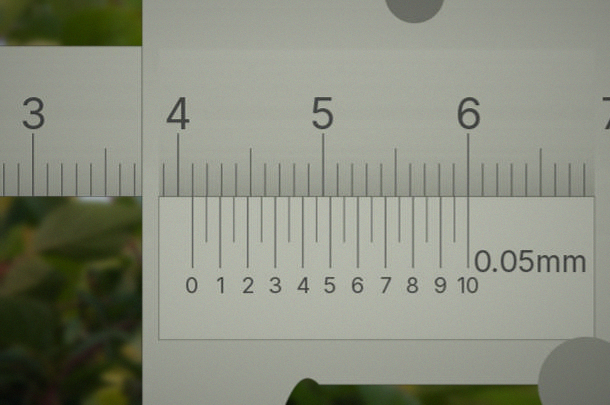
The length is 41.0; mm
